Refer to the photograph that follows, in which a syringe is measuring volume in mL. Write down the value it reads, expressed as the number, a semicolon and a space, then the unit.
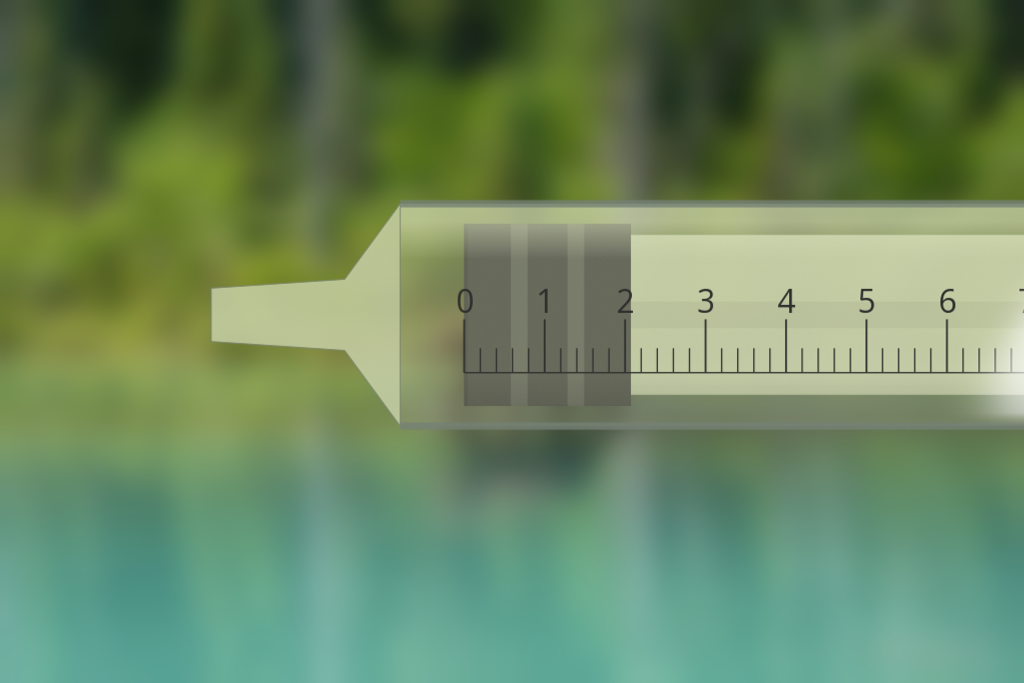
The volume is 0; mL
